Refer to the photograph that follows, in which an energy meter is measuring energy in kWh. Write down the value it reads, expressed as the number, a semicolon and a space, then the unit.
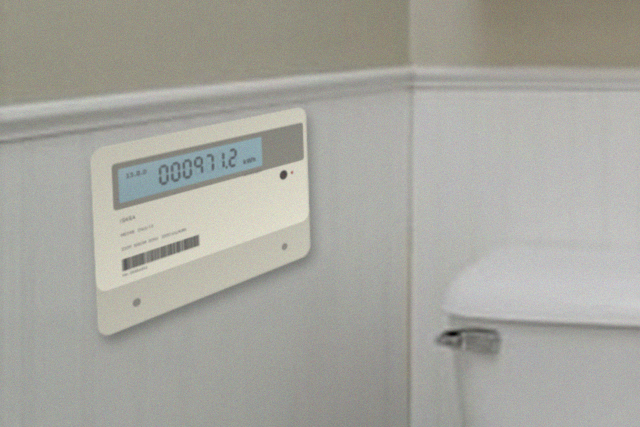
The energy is 971.2; kWh
